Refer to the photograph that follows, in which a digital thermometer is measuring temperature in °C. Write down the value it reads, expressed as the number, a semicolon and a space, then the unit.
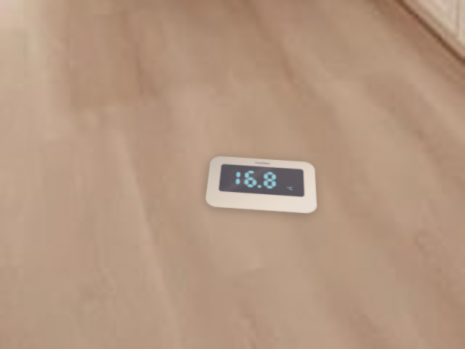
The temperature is 16.8; °C
